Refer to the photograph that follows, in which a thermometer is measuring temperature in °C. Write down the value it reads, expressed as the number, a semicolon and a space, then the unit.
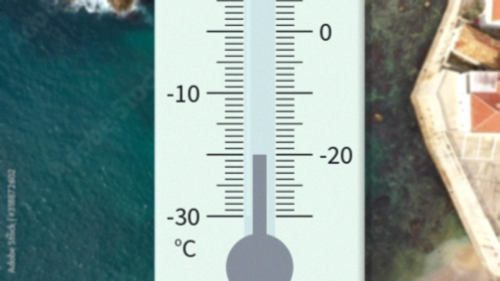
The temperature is -20; °C
